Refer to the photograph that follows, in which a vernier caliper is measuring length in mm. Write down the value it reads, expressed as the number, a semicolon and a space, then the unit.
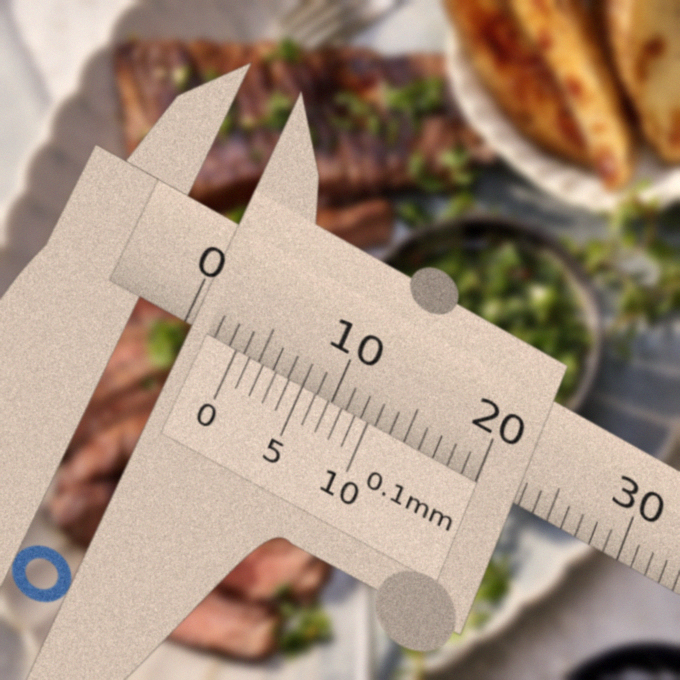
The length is 3.5; mm
